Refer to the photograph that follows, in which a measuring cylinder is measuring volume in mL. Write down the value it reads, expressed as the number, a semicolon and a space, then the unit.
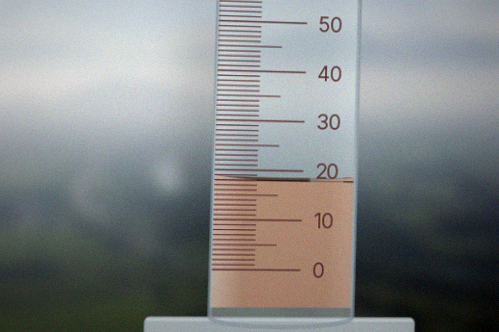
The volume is 18; mL
